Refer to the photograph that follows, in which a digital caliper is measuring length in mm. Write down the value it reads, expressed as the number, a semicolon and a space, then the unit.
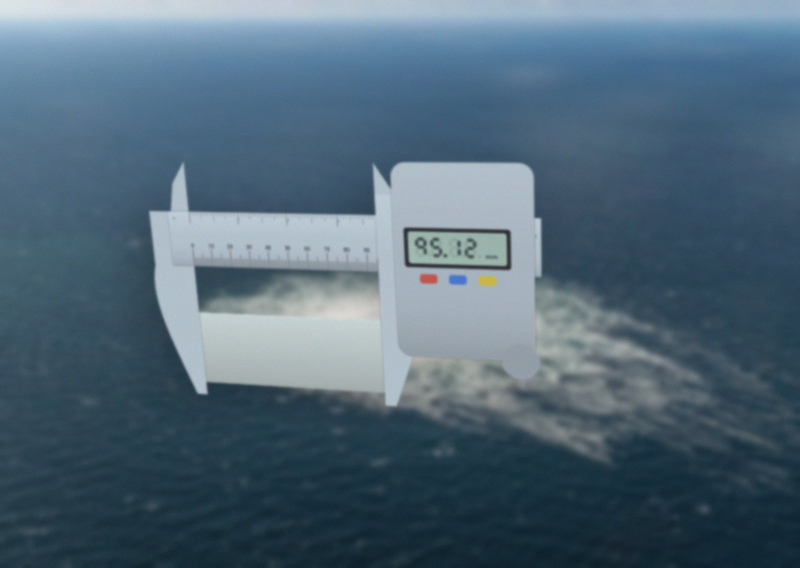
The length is 95.12; mm
